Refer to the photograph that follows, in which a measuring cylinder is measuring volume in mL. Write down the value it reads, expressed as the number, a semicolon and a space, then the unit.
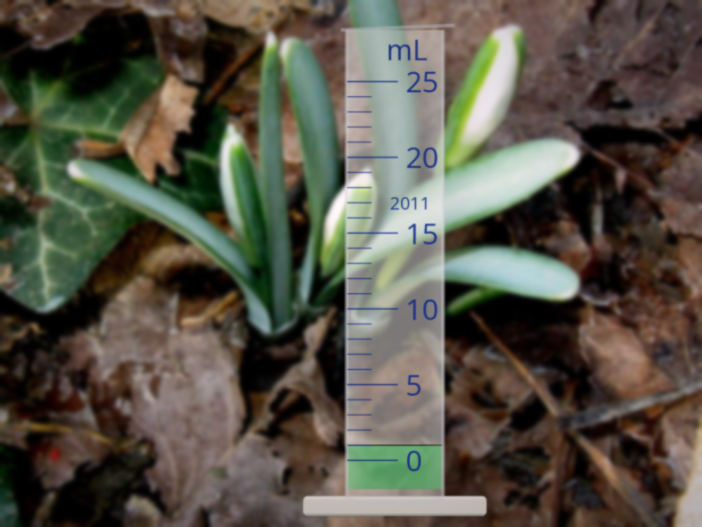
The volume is 1; mL
